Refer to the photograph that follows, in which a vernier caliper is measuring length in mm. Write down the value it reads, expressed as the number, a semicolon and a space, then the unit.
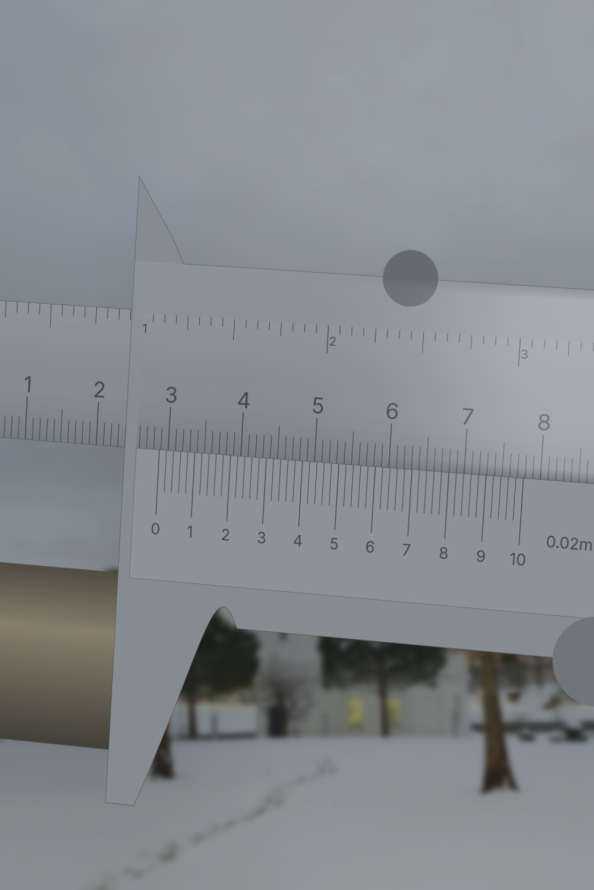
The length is 28.8; mm
